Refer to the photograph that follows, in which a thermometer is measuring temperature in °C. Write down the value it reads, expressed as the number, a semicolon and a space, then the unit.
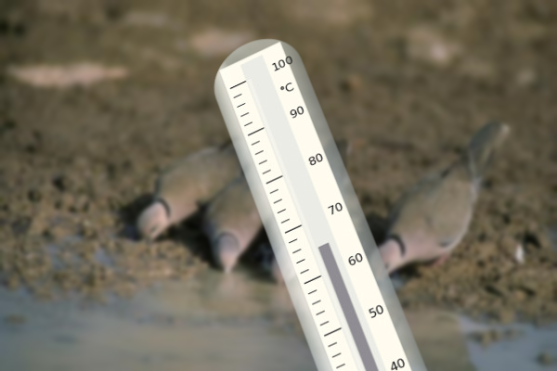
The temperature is 65; °C
